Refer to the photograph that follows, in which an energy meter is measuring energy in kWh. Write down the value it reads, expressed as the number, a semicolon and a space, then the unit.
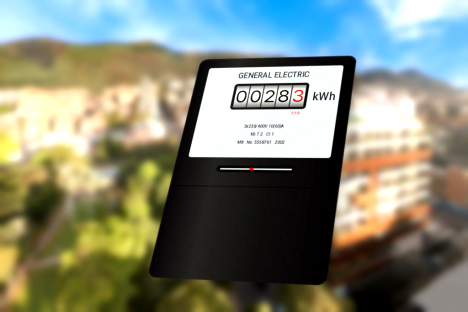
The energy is 28.3; kWh
